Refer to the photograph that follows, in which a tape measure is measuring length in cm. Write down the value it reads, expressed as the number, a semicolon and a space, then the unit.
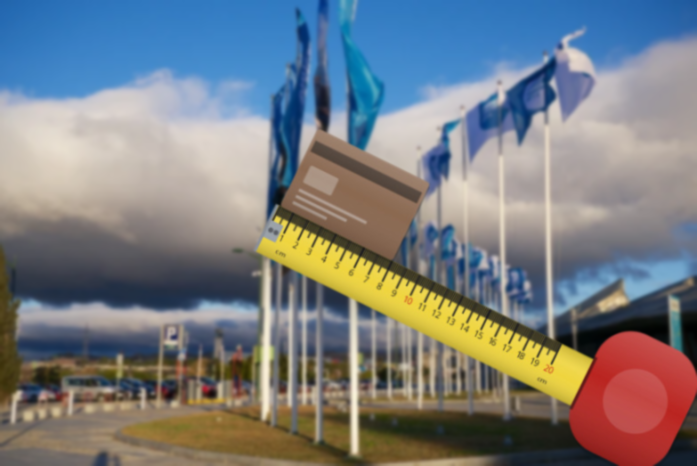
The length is 8; cm
